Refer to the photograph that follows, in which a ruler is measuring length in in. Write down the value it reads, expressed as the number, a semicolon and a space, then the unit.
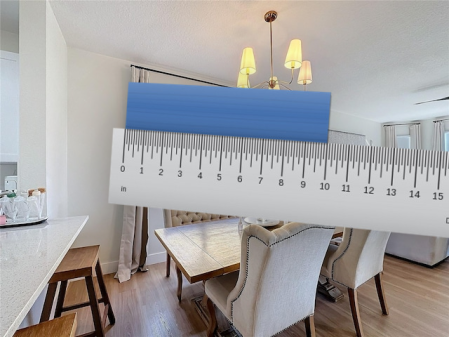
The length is 10; in
